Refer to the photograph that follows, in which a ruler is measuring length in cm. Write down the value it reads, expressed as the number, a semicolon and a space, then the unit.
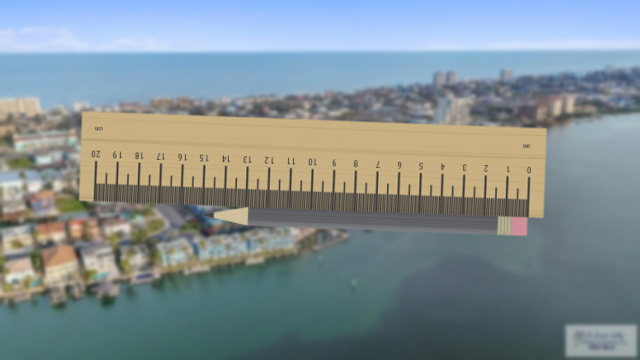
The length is 15; cm
